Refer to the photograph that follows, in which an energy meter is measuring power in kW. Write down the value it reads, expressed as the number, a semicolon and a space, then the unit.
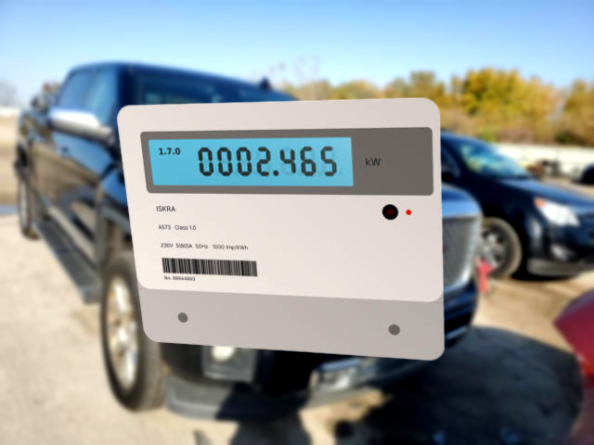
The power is 2.465; kW
